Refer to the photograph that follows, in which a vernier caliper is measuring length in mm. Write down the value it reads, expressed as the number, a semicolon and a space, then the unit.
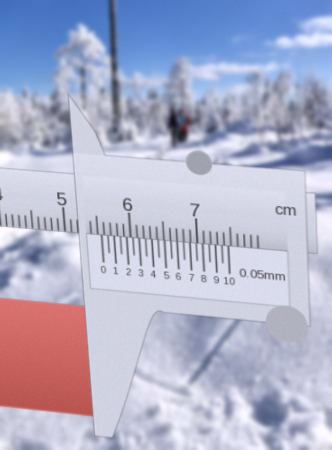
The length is 55.6; mm
